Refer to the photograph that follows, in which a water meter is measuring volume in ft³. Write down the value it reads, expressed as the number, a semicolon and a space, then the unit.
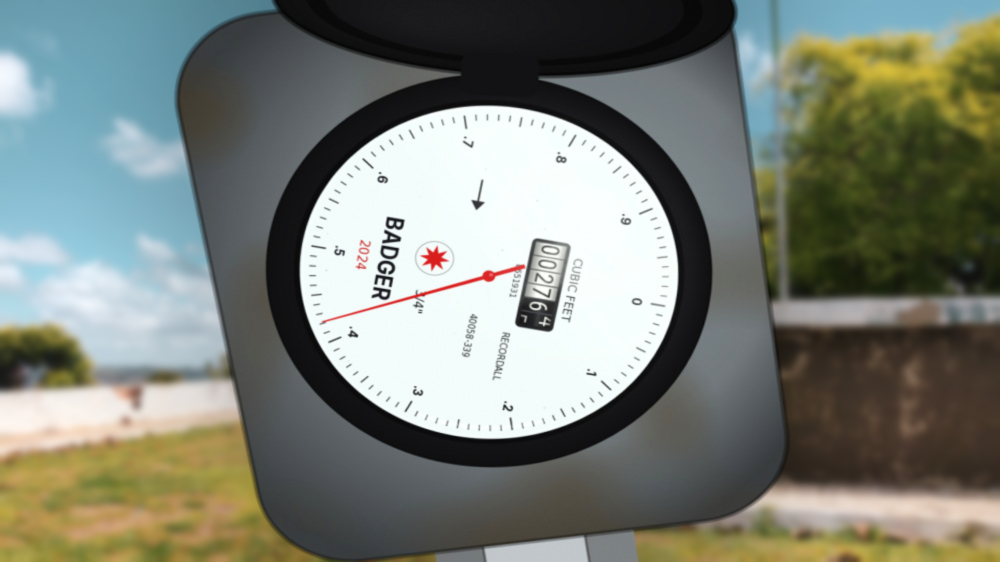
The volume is 2764.42; ft³
